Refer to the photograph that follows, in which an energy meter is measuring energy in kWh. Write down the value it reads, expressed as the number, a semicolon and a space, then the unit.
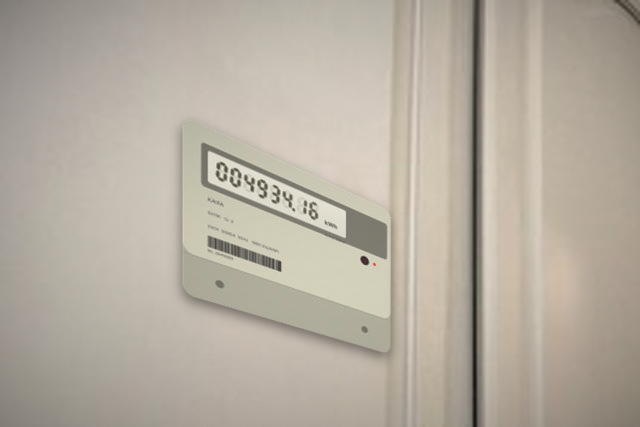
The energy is 4934.16; kWh
